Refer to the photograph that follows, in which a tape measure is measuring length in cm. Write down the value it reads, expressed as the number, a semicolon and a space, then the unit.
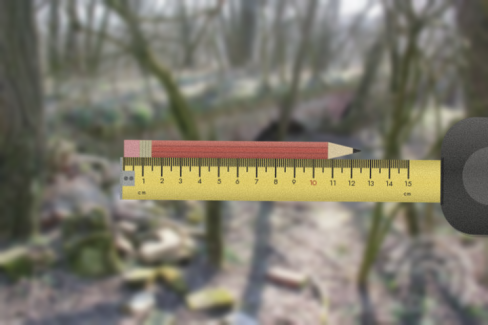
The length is 12.5; cm
